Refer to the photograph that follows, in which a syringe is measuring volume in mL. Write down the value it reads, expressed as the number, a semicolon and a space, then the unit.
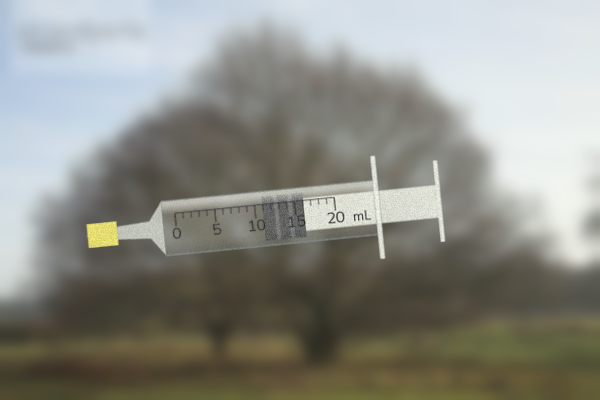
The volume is 11; mL
